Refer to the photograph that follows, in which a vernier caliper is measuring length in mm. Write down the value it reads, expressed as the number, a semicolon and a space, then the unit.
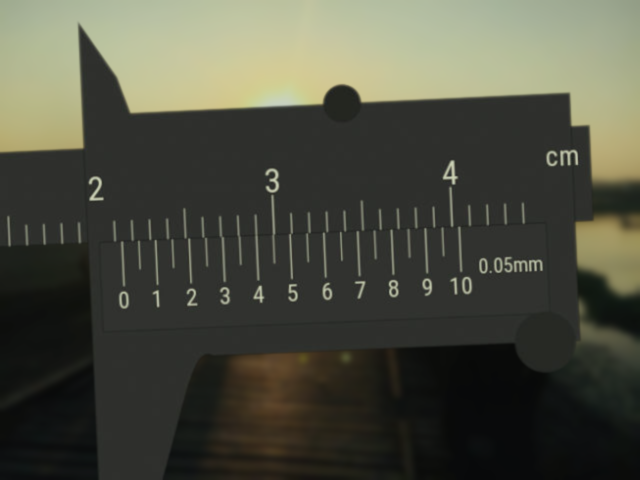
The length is 21.4; mm
